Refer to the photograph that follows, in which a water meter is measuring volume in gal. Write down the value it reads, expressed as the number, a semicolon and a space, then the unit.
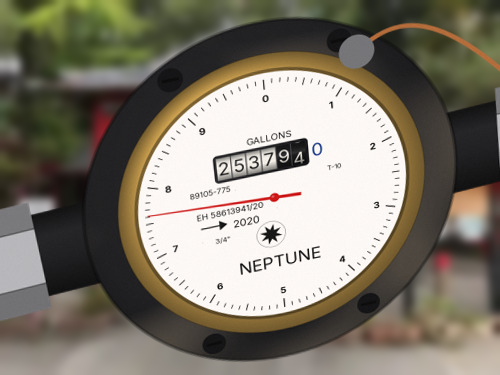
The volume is 2537937.6; gal
